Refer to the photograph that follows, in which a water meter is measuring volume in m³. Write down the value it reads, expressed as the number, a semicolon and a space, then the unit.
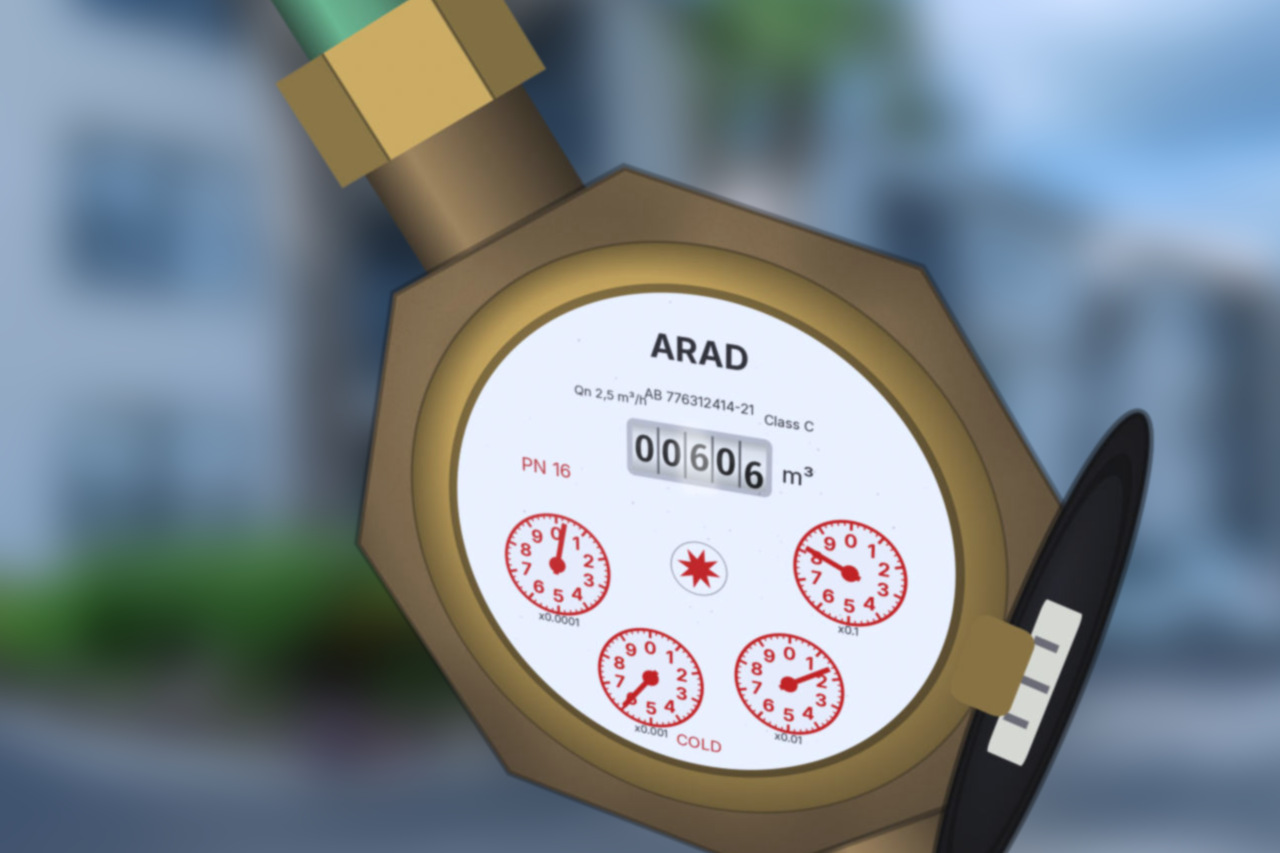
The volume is 605.8160; m³
